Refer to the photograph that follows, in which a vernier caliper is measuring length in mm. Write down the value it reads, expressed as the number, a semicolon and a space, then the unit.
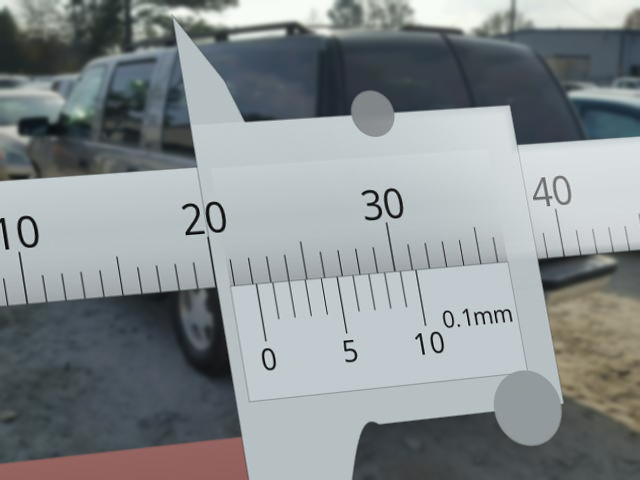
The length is 22.2; mm
